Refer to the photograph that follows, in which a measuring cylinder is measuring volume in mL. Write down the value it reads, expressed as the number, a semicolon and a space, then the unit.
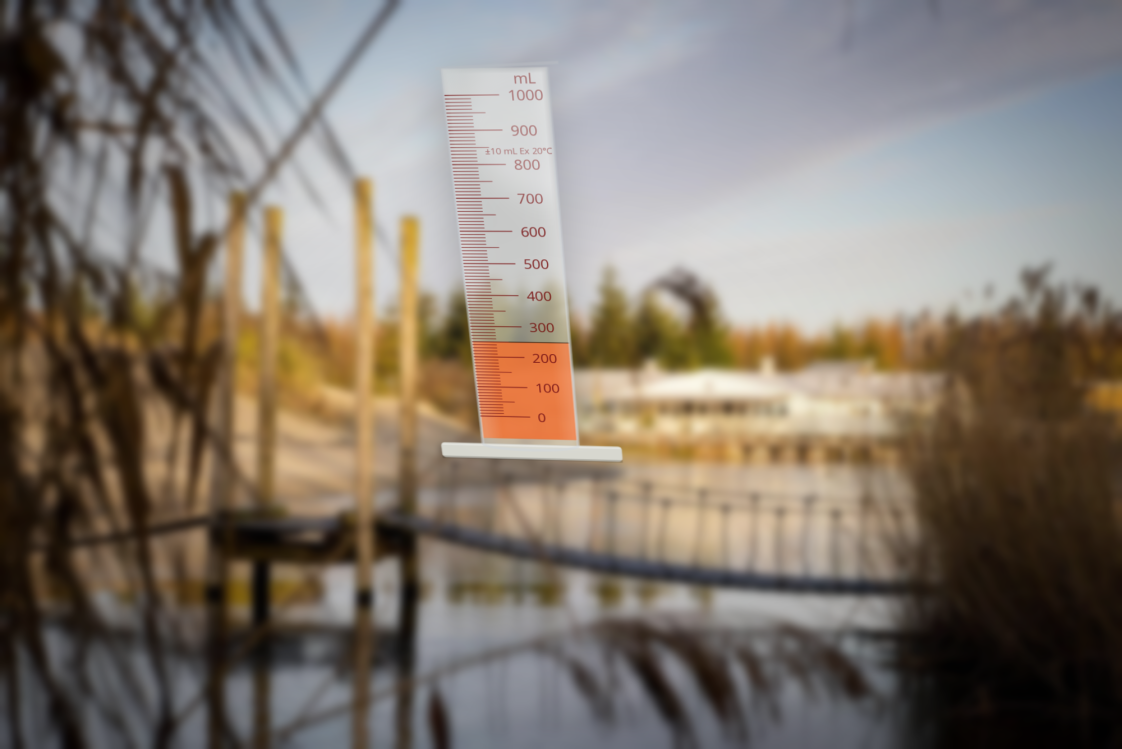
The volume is 250; mL
